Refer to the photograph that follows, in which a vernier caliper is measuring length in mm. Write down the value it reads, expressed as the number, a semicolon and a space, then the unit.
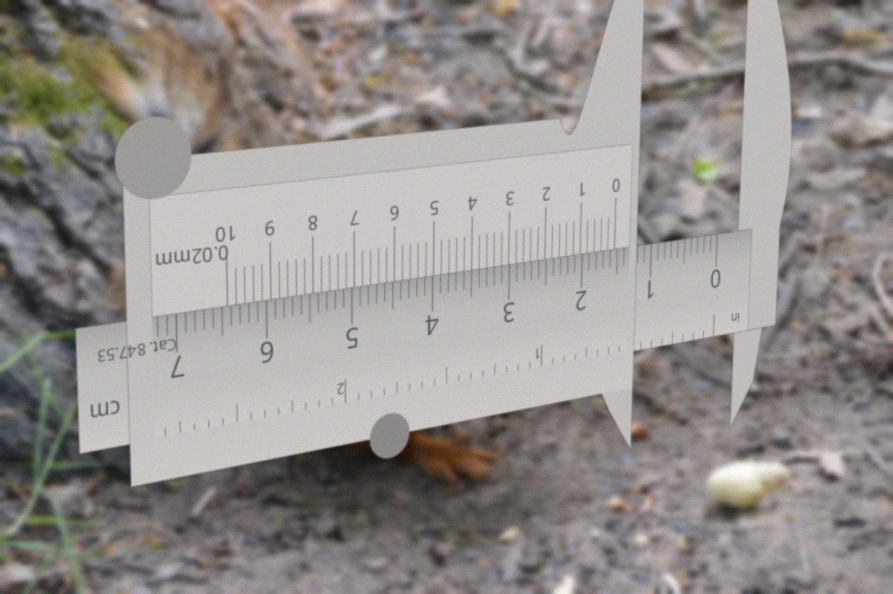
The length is 15.4; mm
